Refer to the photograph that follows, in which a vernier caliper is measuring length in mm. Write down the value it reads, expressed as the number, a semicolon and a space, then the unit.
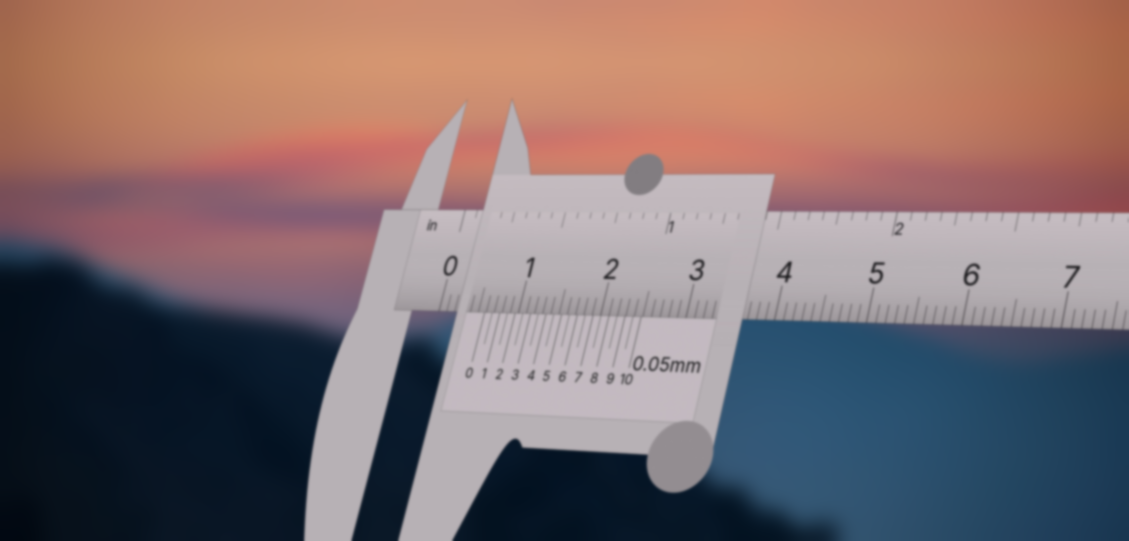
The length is 5.8; mm
